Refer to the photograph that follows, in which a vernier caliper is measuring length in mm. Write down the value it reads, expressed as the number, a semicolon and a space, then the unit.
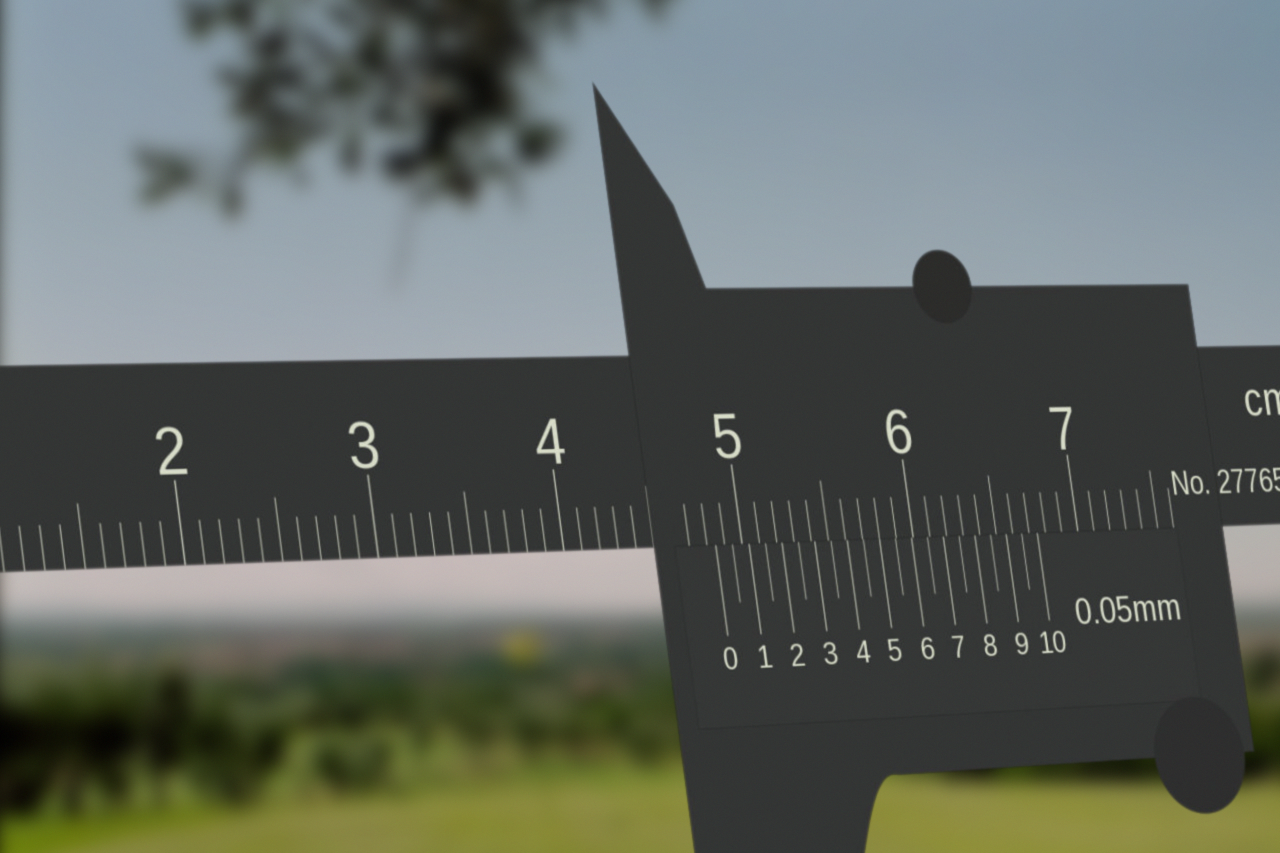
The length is 48.5; mm
